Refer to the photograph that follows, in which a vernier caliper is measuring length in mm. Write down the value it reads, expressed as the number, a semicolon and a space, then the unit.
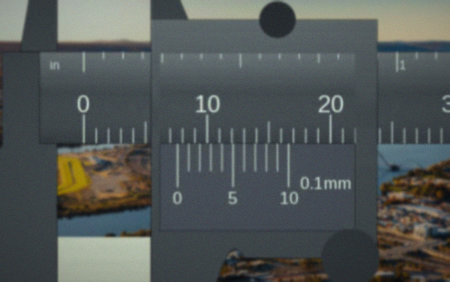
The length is 7.6; mm
